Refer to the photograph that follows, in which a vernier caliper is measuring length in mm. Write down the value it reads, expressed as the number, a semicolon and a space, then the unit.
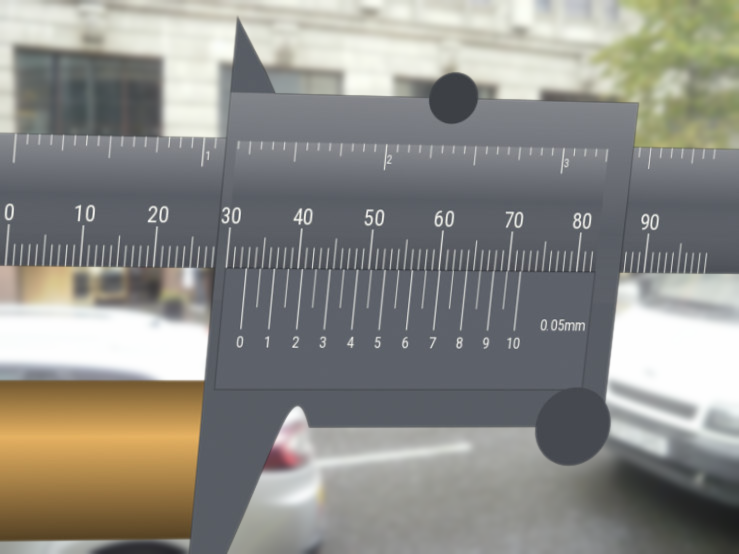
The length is 32.8; mm
